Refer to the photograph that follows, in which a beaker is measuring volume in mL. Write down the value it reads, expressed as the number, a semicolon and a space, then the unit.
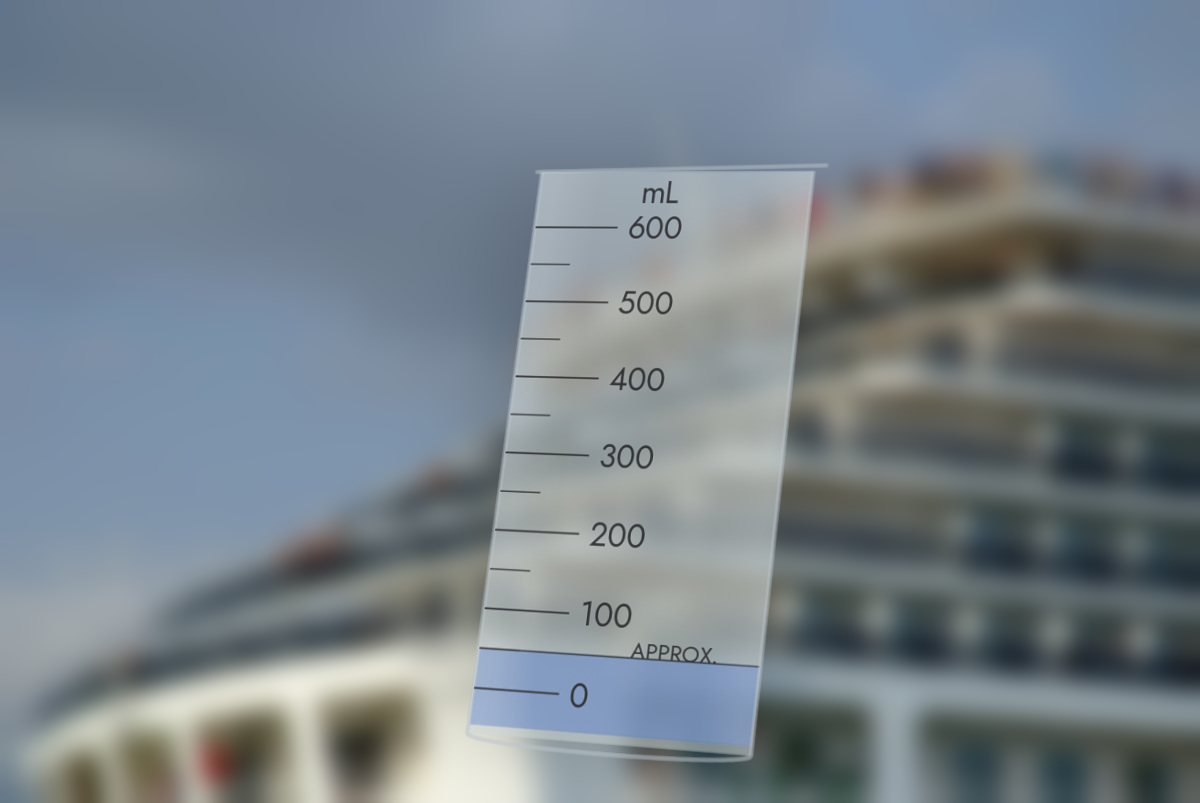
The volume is 50; mL
